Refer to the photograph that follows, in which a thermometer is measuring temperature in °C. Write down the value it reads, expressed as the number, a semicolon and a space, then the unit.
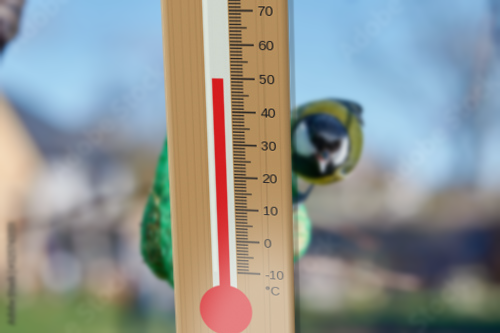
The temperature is 50; °C
